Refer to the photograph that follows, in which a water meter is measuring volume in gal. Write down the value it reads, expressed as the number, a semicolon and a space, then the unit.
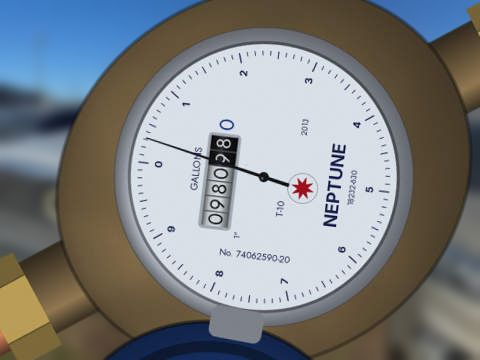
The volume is 980980.3; gal
